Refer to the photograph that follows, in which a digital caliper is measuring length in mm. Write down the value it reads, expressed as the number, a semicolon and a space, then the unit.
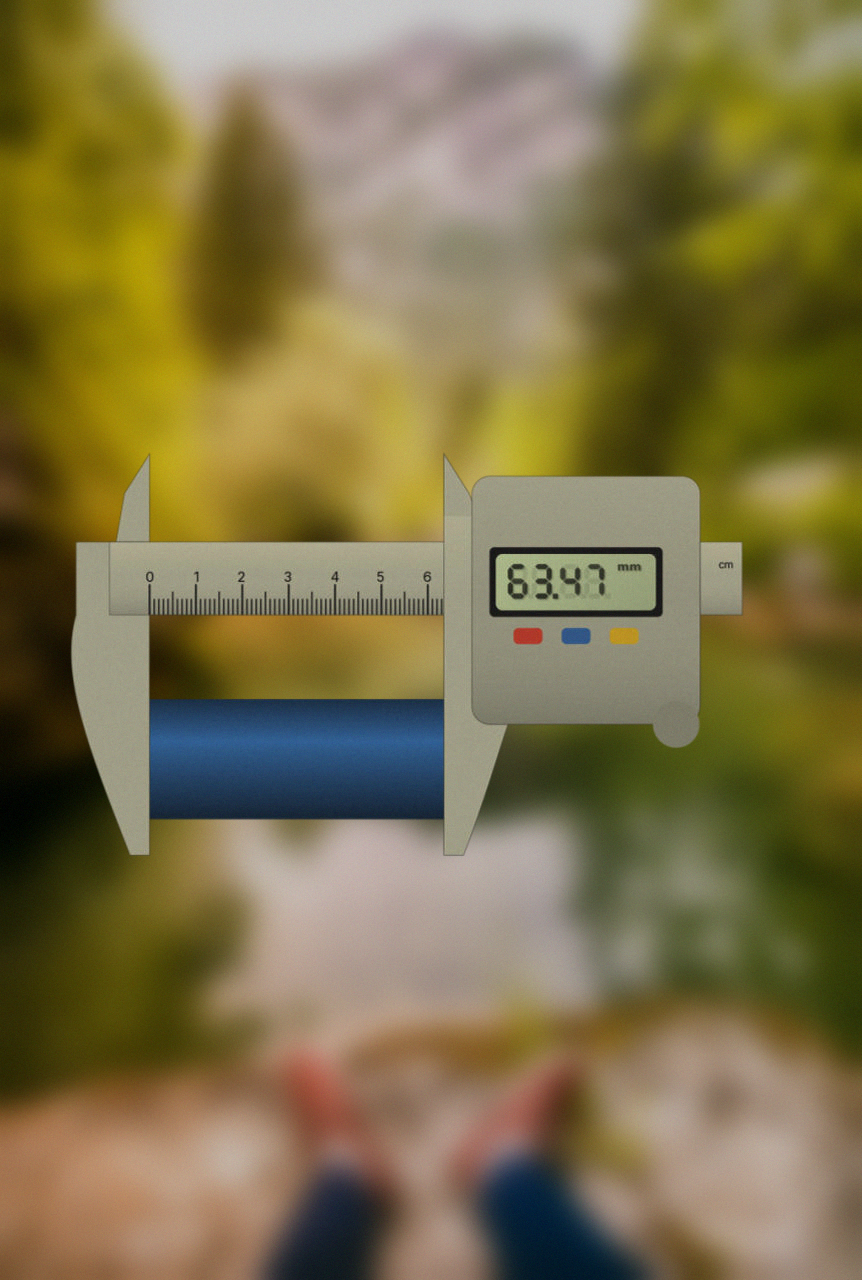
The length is 63.47; mm
